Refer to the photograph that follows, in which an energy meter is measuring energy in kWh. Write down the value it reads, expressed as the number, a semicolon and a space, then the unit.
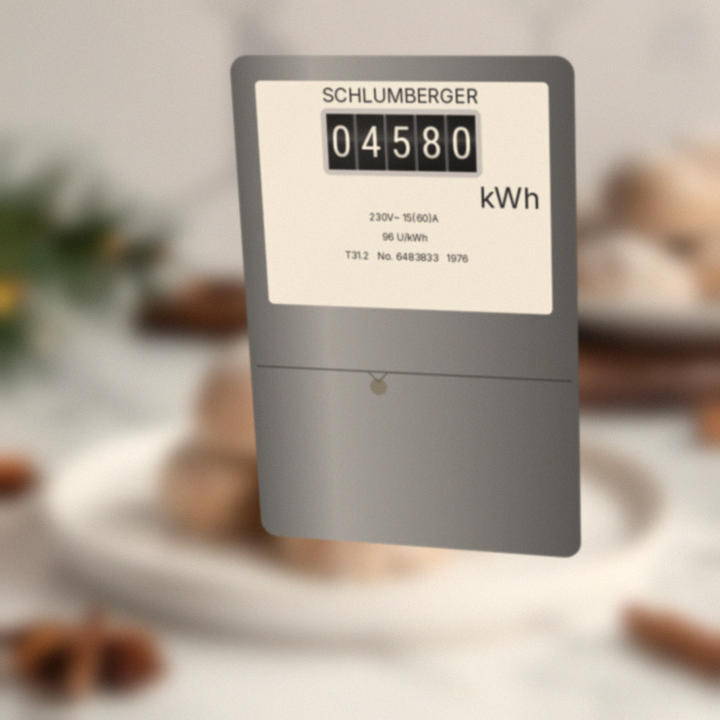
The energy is 4580; kWh
